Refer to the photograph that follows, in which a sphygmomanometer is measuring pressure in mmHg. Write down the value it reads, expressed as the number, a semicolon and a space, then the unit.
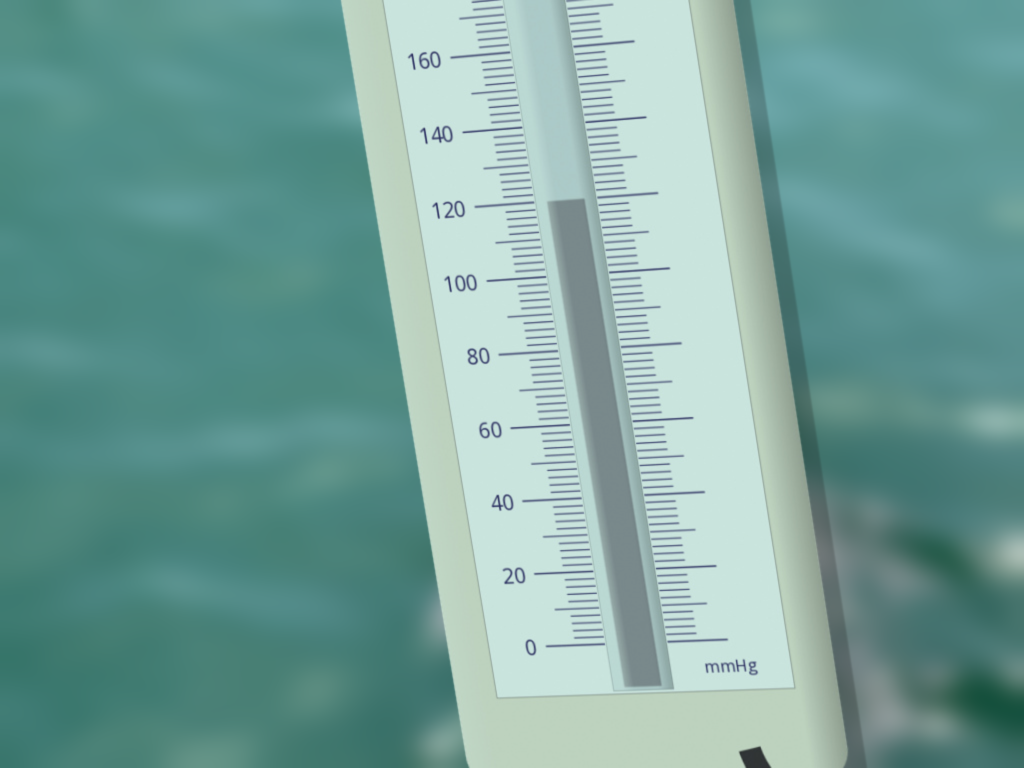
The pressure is 120; mmHg
